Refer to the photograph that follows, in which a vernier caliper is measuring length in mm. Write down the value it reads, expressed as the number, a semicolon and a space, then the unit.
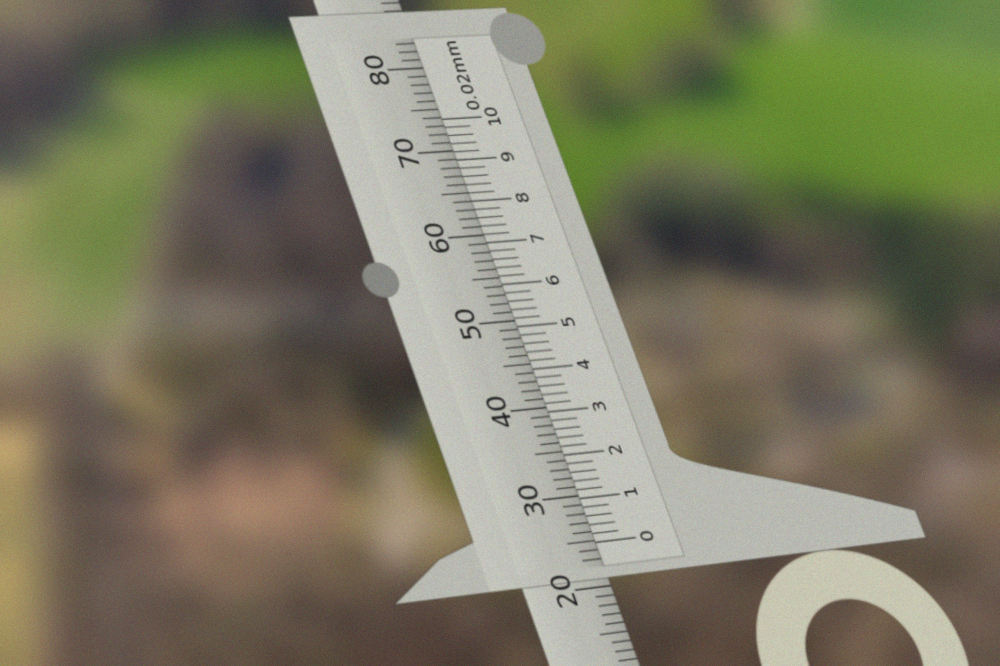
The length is 24.8; mm
